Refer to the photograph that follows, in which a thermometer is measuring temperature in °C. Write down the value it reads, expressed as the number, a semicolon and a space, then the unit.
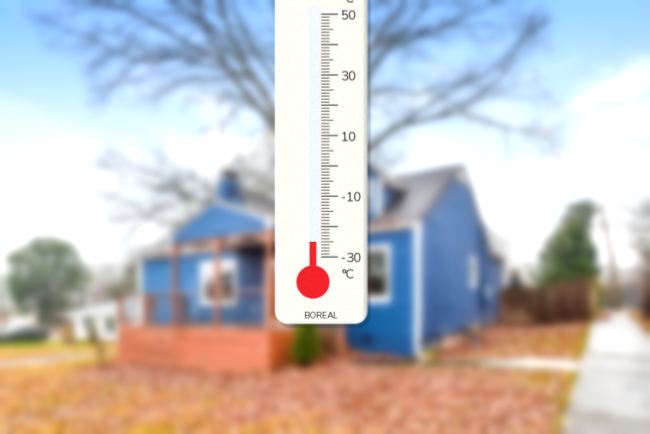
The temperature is -25; °C
